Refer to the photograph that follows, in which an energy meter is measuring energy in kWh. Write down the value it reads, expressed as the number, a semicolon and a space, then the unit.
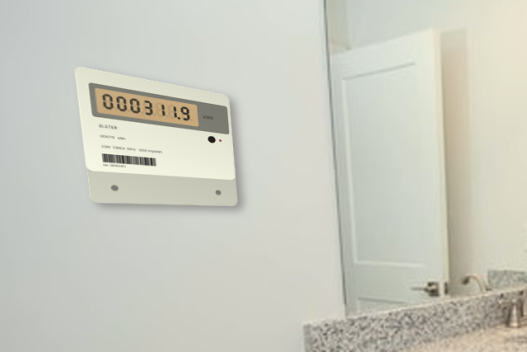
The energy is 311.9; kWh
